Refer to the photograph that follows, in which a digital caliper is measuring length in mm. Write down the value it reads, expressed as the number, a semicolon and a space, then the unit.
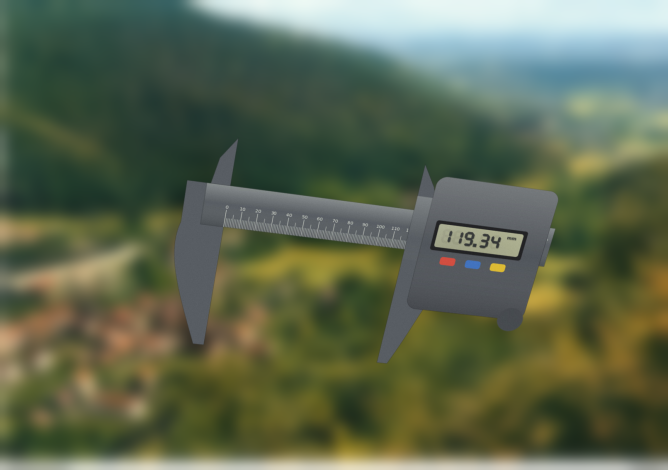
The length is 119.34; mm
